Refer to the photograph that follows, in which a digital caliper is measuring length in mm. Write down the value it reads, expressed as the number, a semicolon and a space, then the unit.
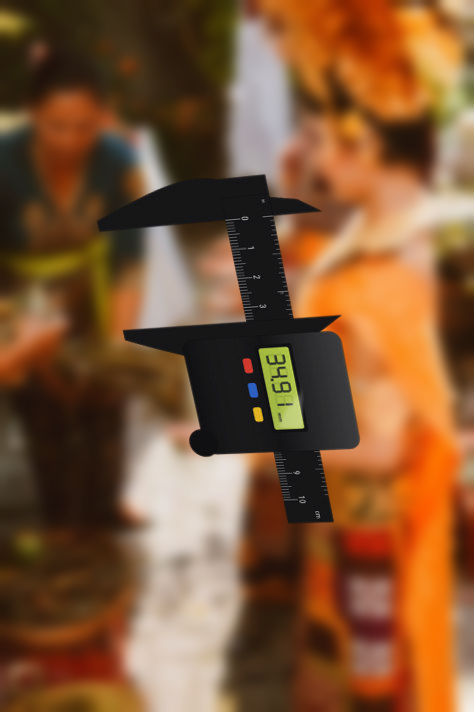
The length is 34.91; mm
